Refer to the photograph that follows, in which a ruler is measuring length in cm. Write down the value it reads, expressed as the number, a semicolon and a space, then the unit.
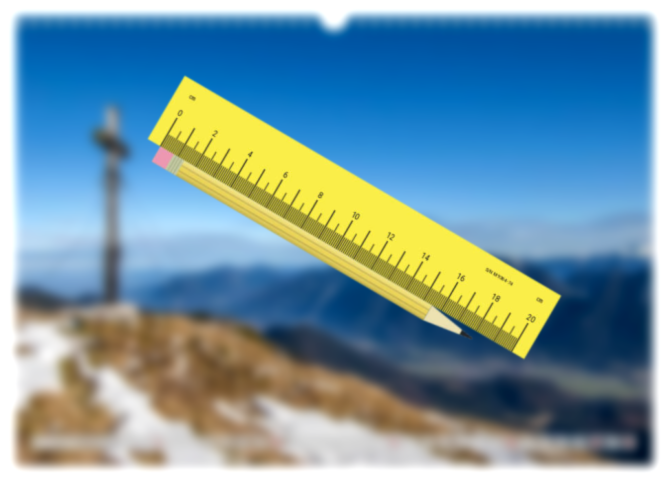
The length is 18; cm
